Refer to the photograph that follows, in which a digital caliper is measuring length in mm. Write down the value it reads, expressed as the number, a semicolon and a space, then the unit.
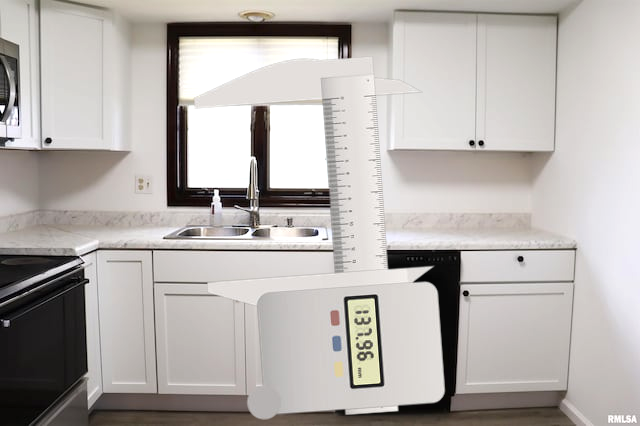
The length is 137.96; mm
